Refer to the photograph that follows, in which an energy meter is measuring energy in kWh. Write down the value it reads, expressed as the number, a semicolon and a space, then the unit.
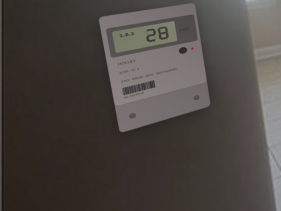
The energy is 28; kWh
